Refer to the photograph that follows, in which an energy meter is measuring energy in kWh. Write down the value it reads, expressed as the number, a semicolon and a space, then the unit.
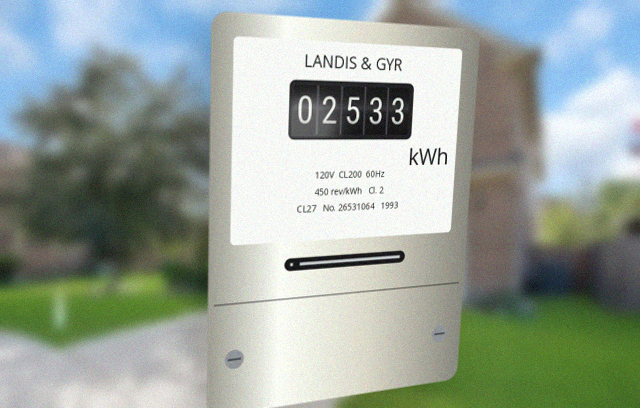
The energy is 2533; kWh
